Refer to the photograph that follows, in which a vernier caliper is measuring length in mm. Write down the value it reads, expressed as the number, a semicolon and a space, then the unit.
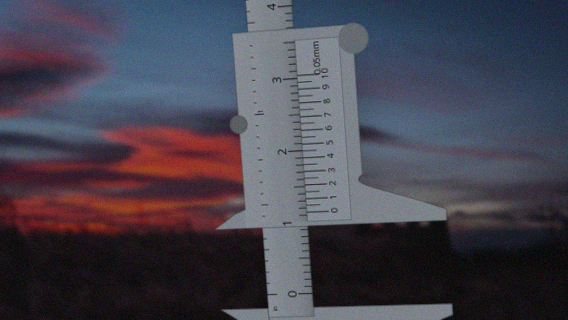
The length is 11.4; mm
